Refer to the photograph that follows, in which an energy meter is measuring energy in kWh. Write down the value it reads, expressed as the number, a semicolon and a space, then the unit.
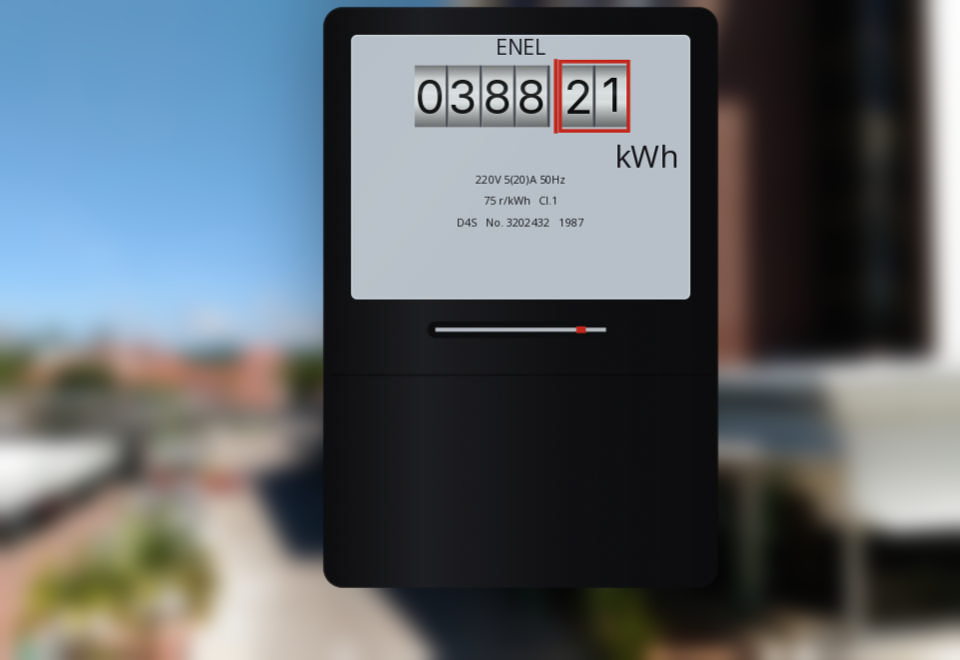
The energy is 388.21; kWh
